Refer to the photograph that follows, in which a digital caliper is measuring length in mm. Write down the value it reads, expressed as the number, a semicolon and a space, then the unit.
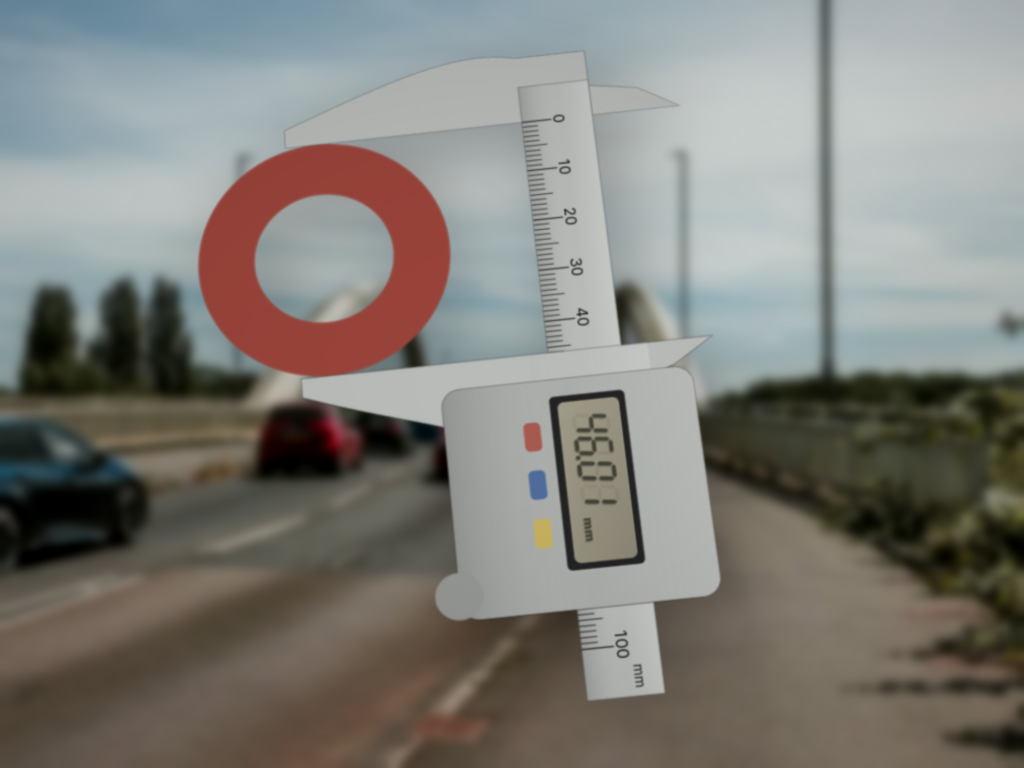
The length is 46.01; mm
